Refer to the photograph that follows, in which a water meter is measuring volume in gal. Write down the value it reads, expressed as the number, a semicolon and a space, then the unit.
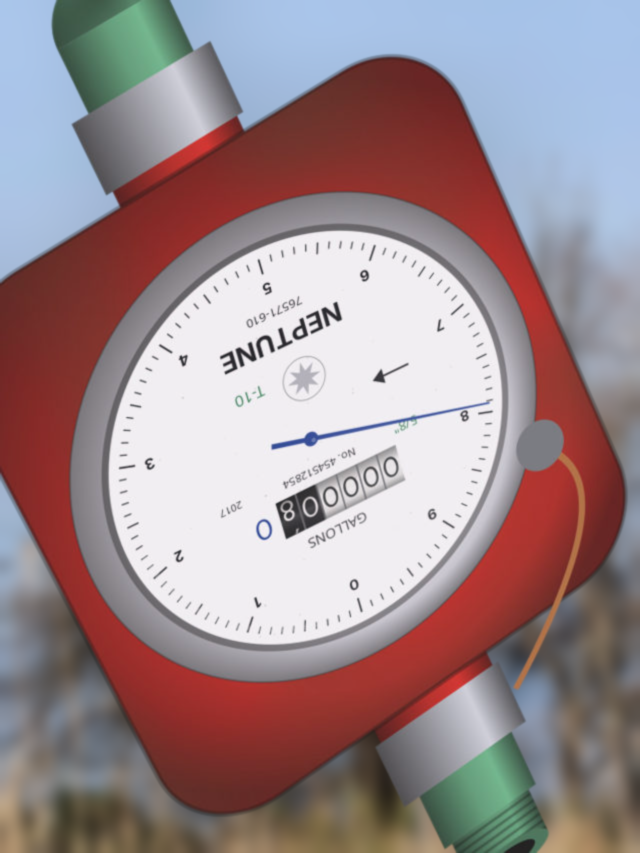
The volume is 77.9; gal
